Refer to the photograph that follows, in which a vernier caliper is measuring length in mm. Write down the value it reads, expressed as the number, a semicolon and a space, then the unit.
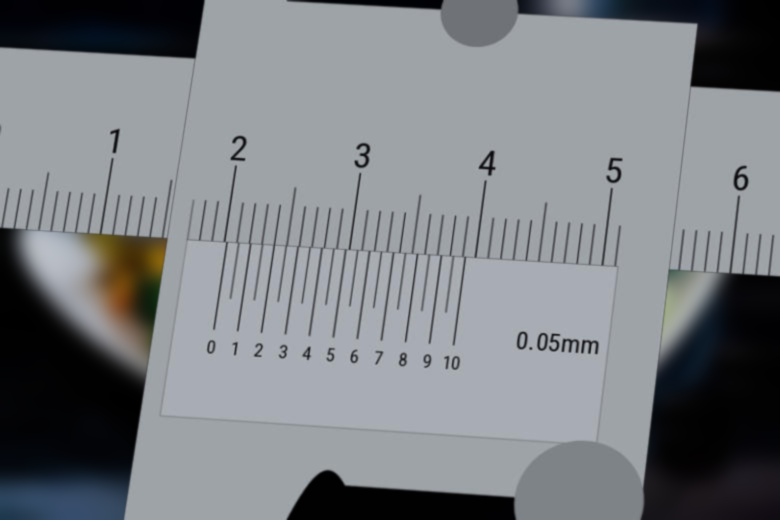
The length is 20.2; mm
